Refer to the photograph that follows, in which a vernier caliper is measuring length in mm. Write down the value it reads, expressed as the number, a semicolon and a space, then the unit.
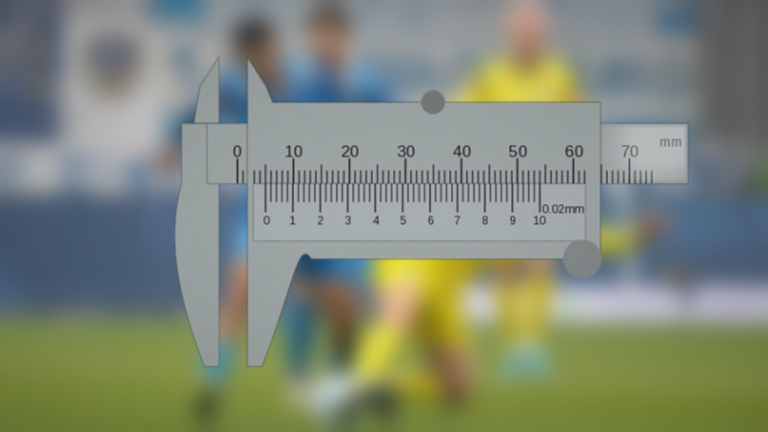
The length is 5.0; mm
